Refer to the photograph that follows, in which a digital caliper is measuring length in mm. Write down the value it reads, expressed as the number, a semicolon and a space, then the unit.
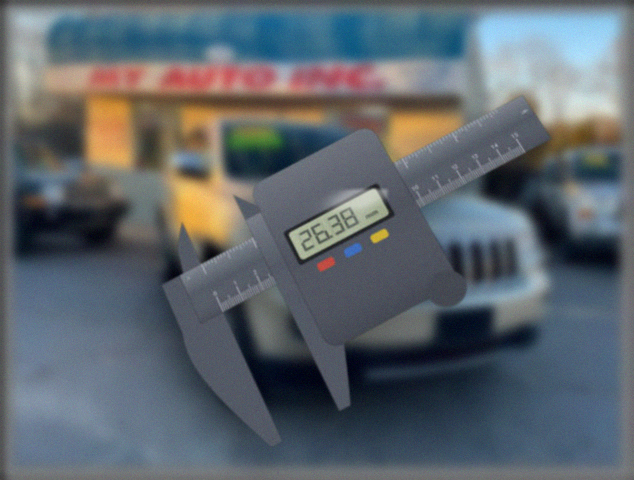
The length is 26.38; mm
